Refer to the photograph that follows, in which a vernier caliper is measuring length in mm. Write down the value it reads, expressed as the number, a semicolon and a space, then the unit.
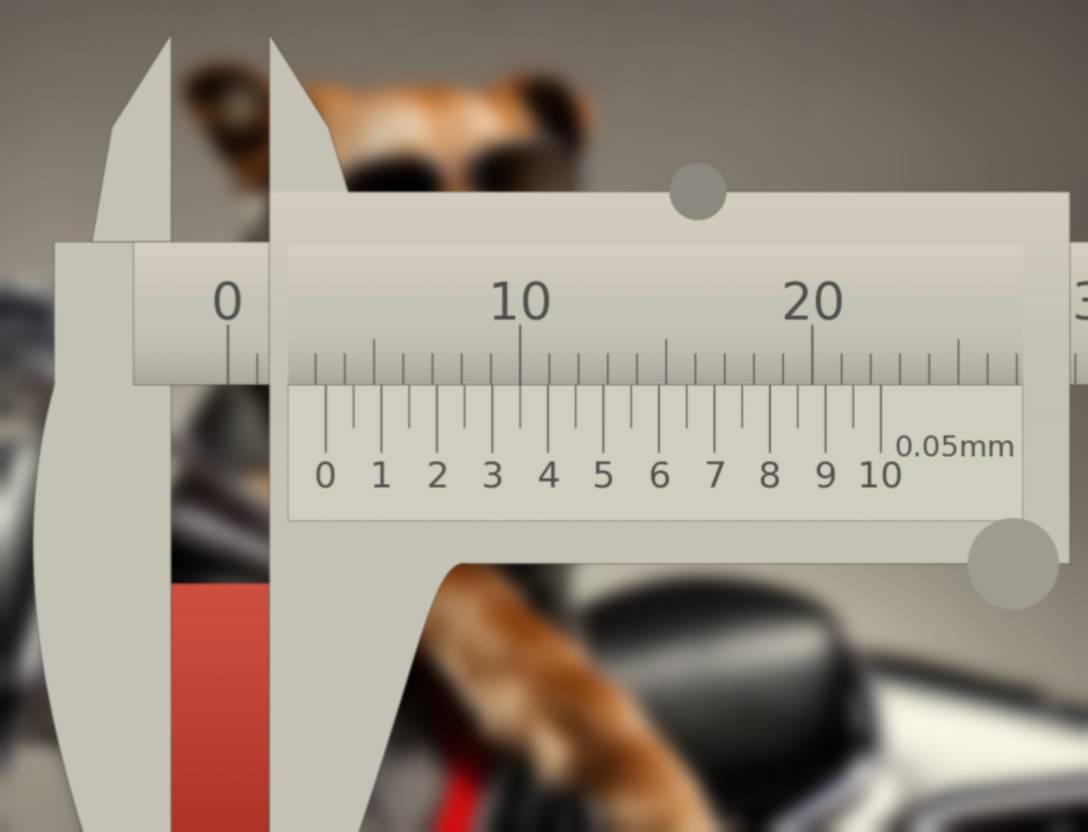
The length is 3.35; mm
